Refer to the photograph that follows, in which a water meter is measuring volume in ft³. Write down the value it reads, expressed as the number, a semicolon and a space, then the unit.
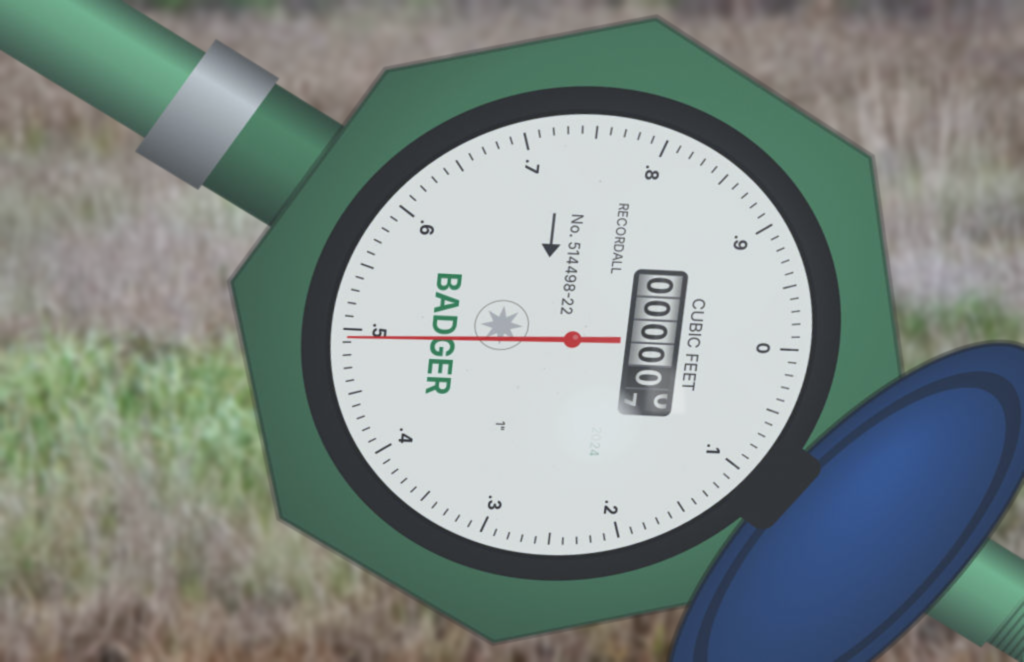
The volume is 6.49; ft³
